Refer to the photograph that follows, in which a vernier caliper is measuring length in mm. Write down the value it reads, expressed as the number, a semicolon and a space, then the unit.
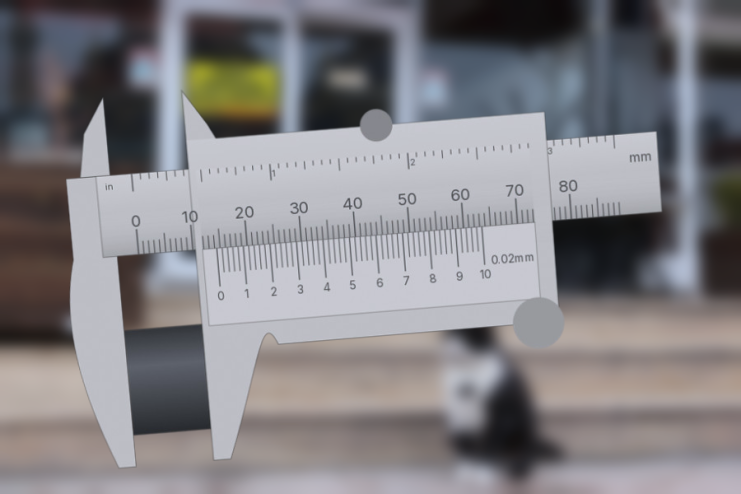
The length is 14.4; mm
